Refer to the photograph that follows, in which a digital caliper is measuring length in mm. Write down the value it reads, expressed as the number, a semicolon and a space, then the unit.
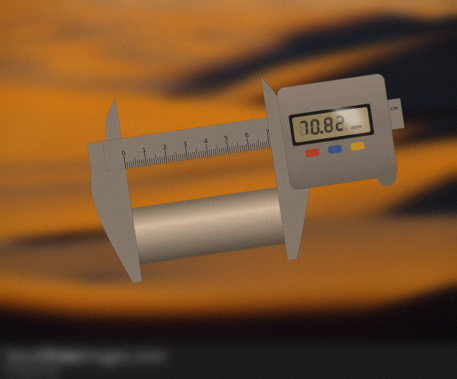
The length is 70.82; mm
